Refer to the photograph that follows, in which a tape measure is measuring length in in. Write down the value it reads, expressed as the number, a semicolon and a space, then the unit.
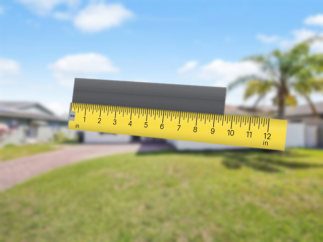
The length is 9.5; in
